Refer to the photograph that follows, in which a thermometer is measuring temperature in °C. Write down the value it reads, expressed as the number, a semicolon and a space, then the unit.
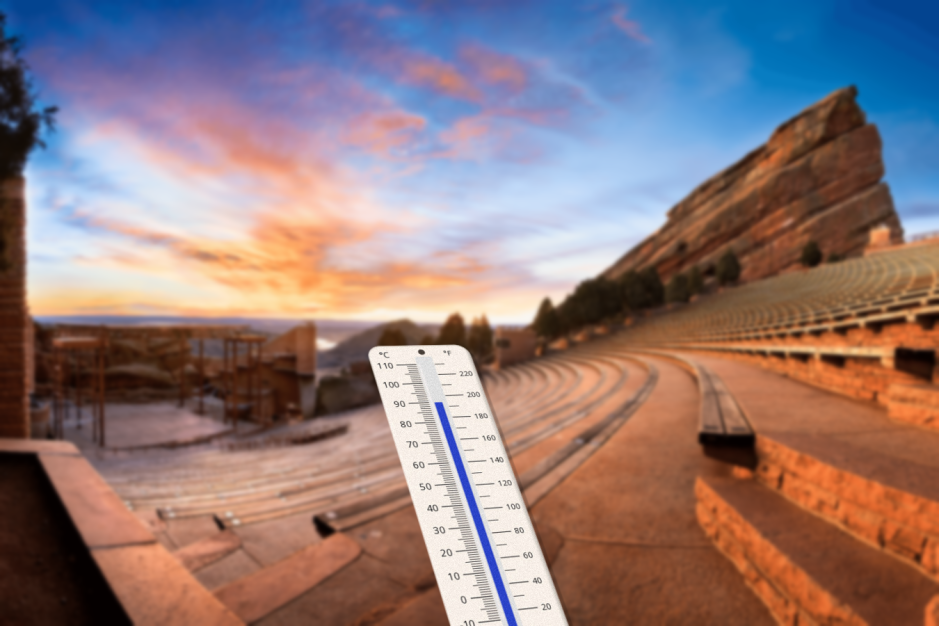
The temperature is 90; °C
